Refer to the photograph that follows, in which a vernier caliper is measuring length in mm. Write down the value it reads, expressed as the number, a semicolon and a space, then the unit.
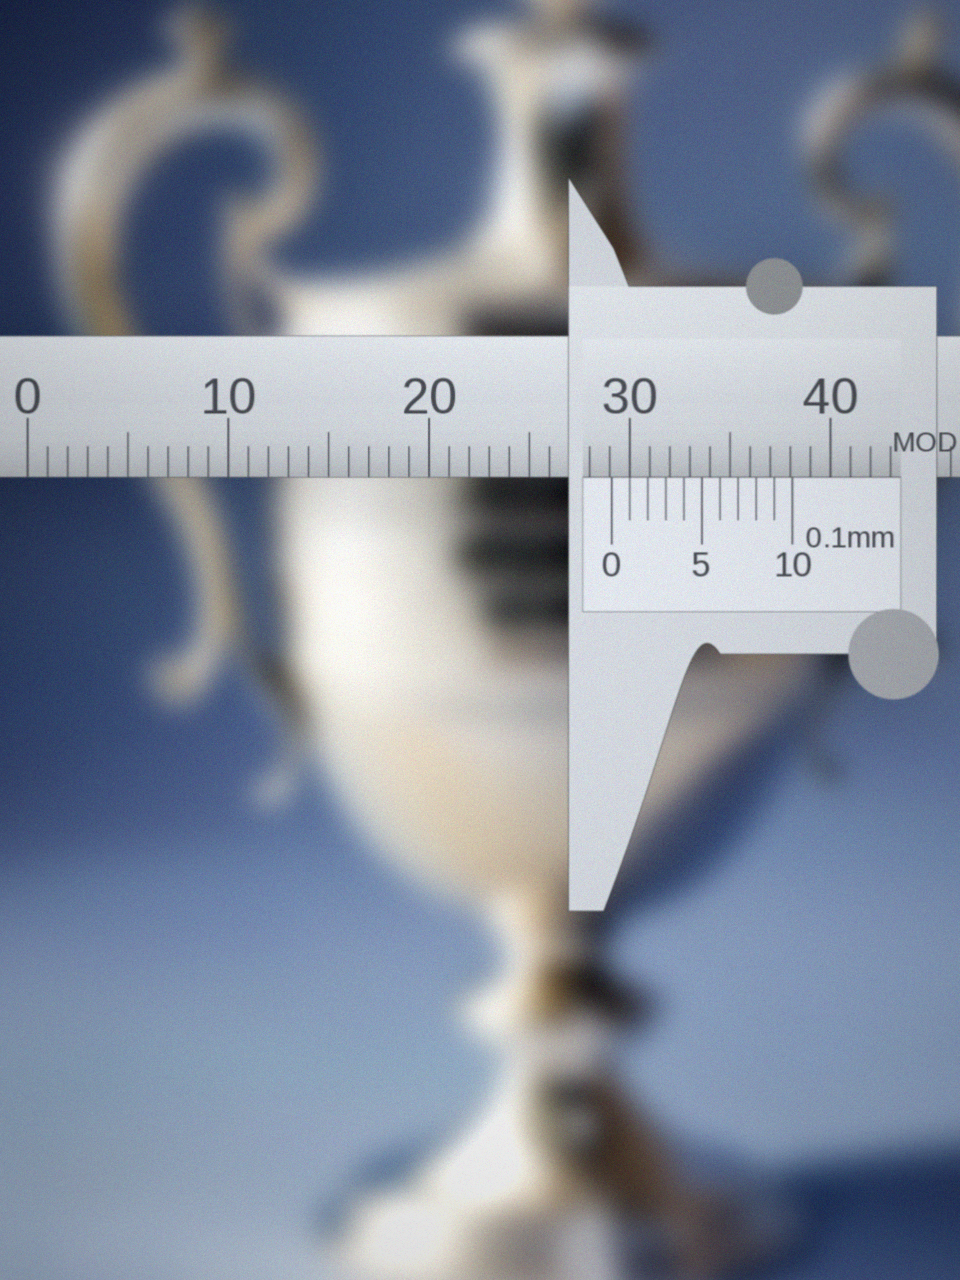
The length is 29.1; mm
